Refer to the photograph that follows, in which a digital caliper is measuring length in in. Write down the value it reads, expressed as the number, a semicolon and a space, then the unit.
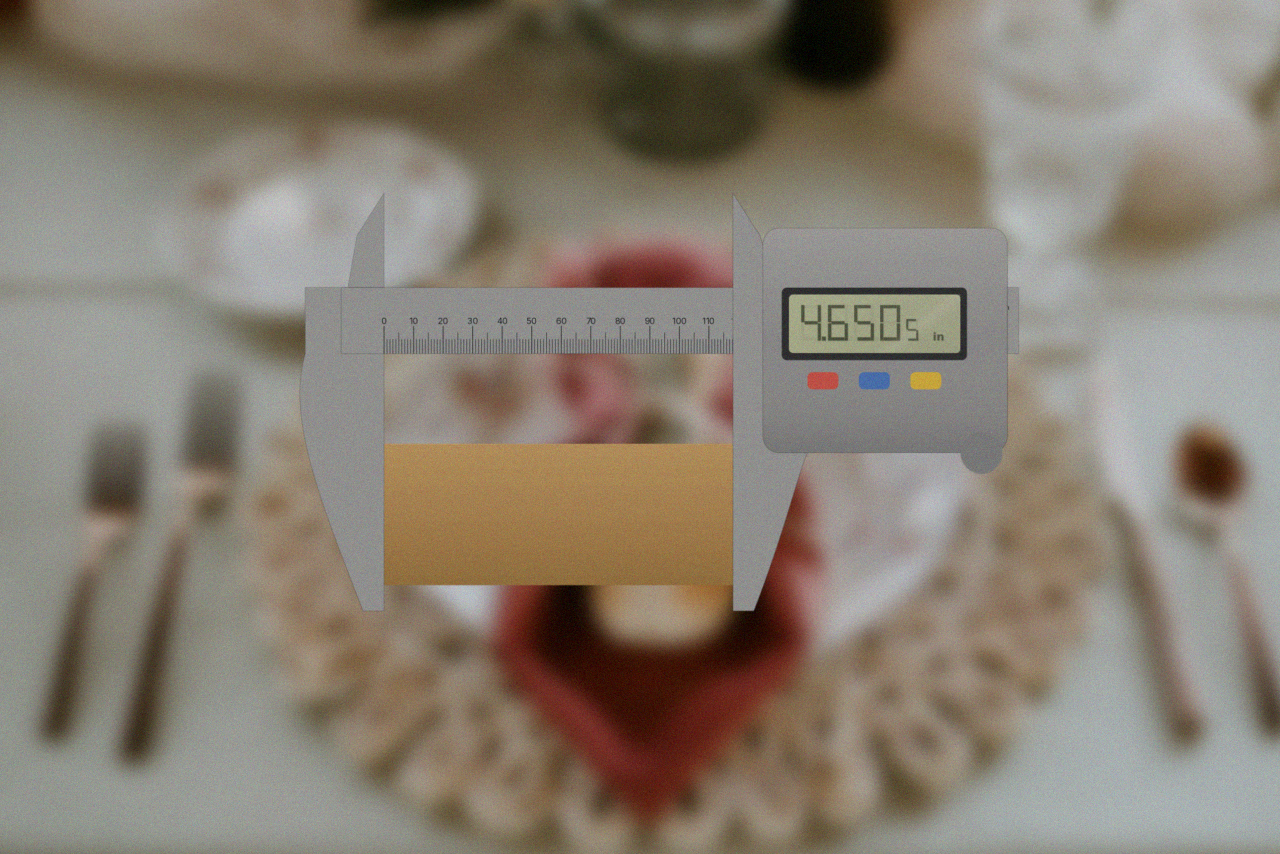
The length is 4.6505; in
